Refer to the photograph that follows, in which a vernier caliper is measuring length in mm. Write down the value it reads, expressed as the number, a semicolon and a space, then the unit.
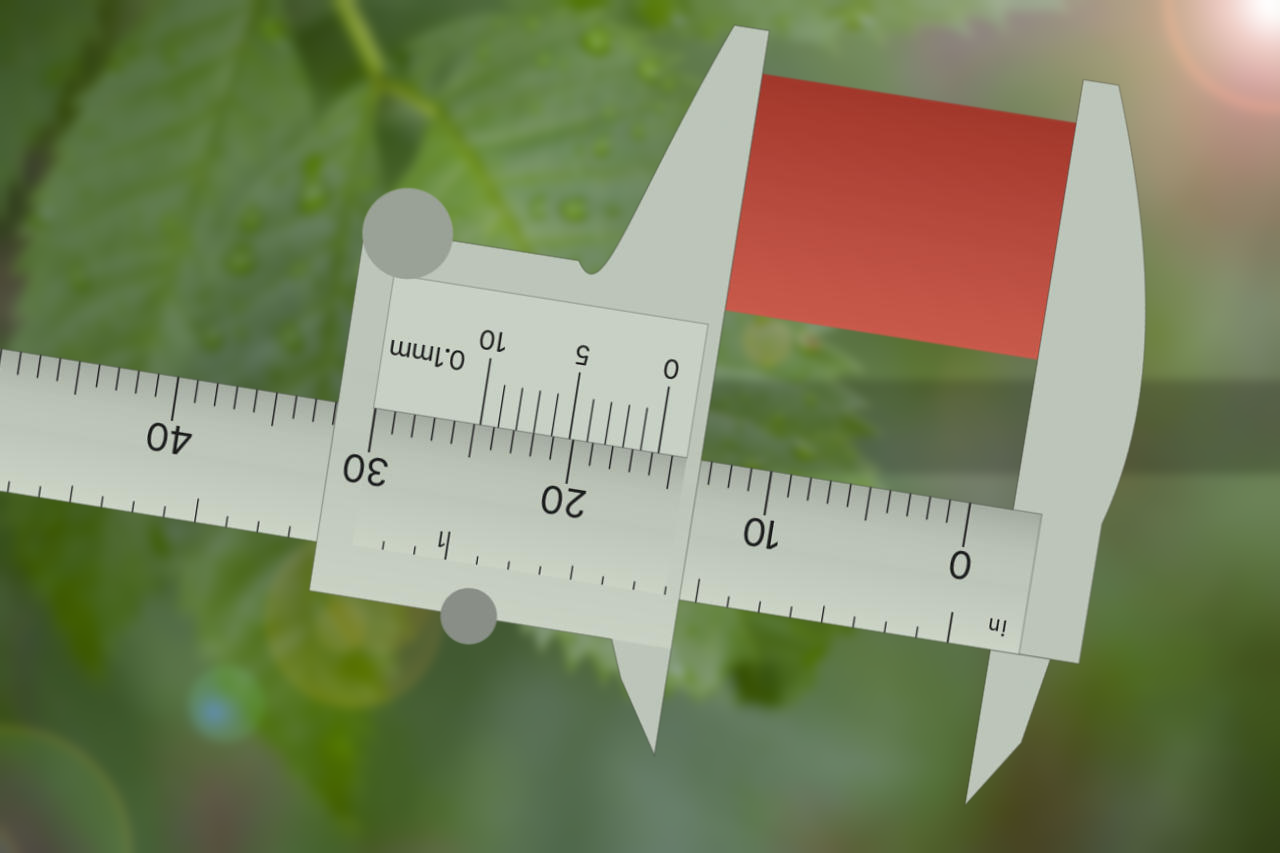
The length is 15.7; mm
